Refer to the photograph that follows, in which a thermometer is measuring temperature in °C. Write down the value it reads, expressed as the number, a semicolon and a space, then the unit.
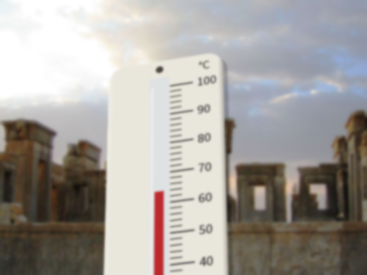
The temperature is 64; °C
